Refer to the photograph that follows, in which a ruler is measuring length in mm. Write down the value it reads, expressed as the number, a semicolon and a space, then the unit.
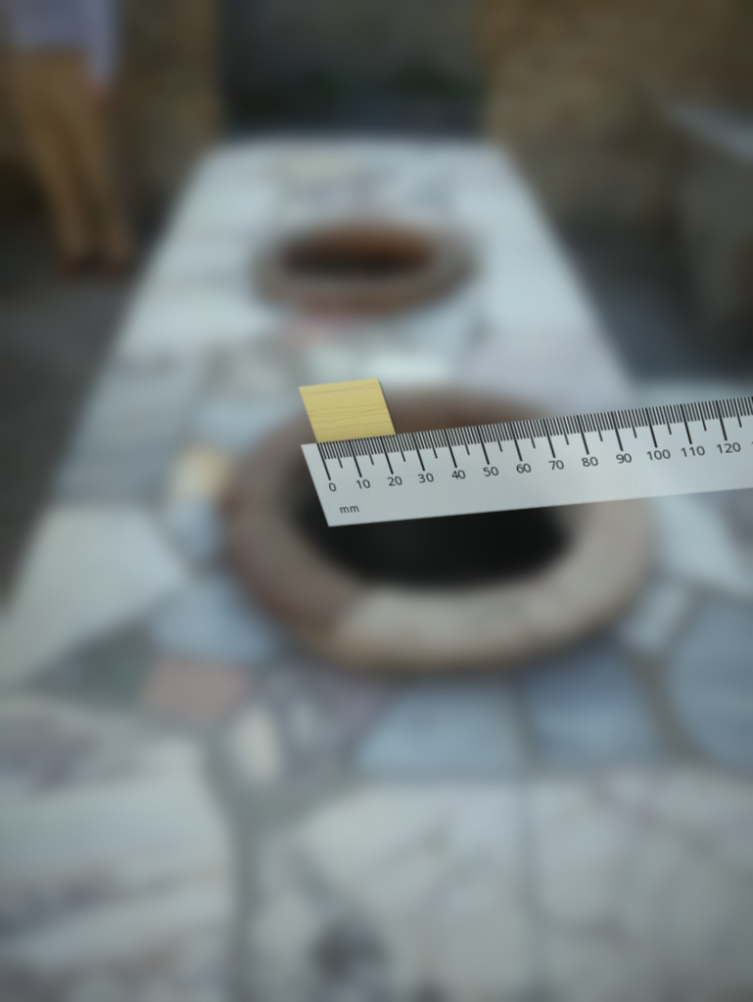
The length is 25; mm
